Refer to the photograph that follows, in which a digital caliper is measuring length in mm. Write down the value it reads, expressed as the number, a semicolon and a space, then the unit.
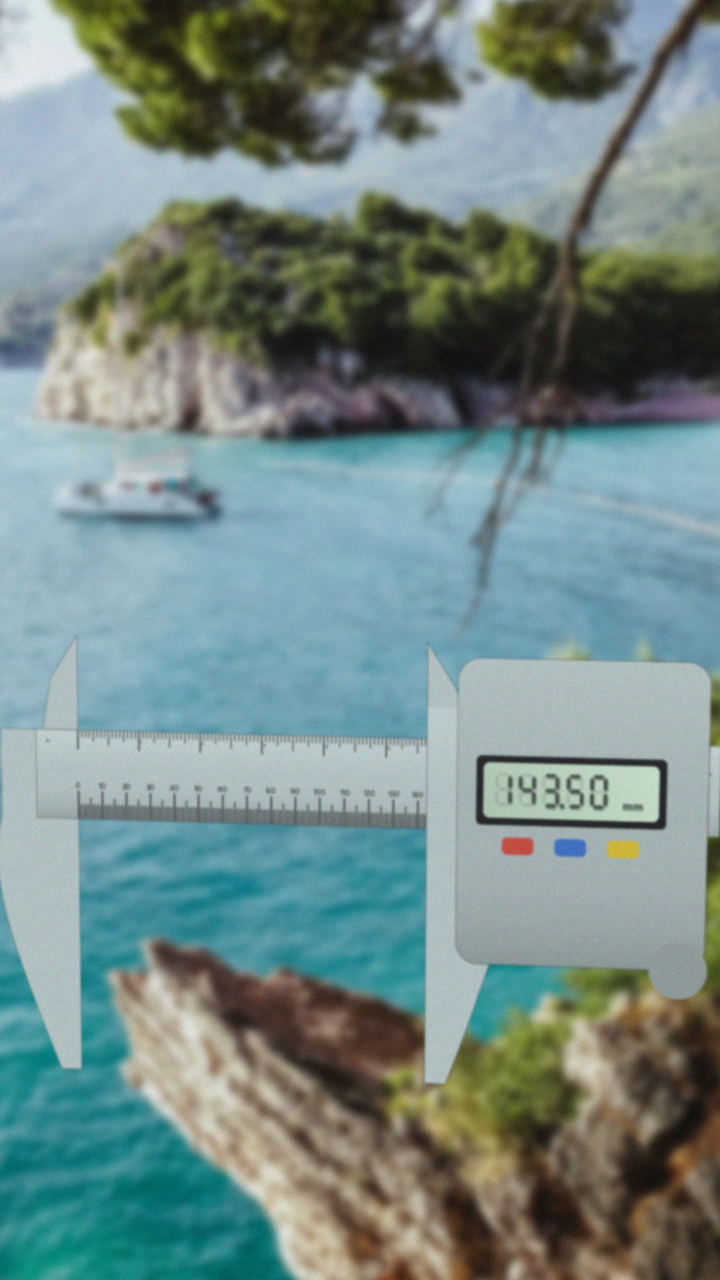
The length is 143.50; mm
